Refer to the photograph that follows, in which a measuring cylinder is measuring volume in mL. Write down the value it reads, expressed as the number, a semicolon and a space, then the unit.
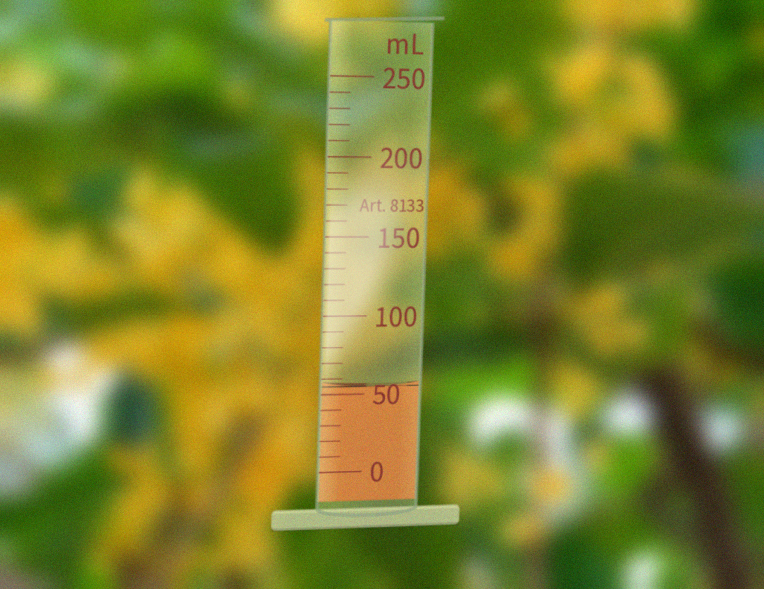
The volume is 55; mL
